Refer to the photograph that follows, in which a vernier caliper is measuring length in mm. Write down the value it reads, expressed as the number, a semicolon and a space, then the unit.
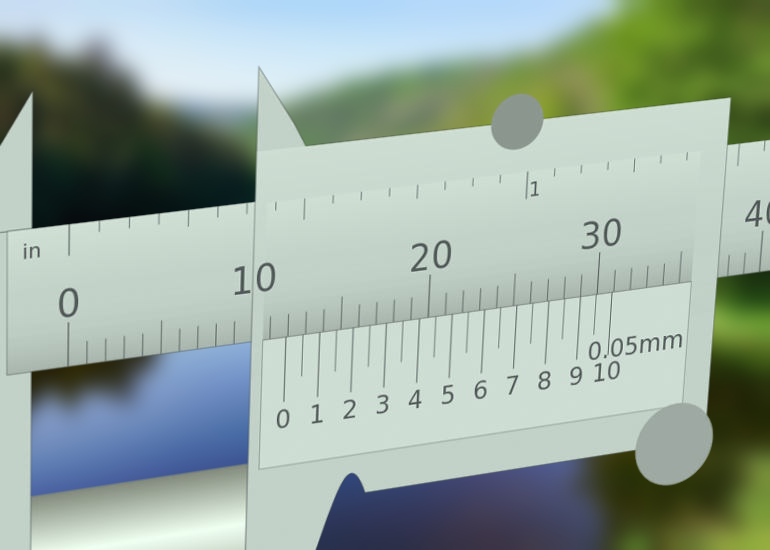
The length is 11.9; mm
